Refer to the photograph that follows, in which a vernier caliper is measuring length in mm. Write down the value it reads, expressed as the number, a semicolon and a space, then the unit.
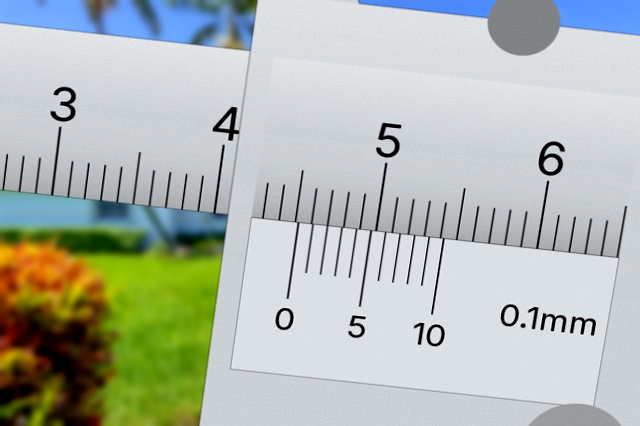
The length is 45.2; mm
